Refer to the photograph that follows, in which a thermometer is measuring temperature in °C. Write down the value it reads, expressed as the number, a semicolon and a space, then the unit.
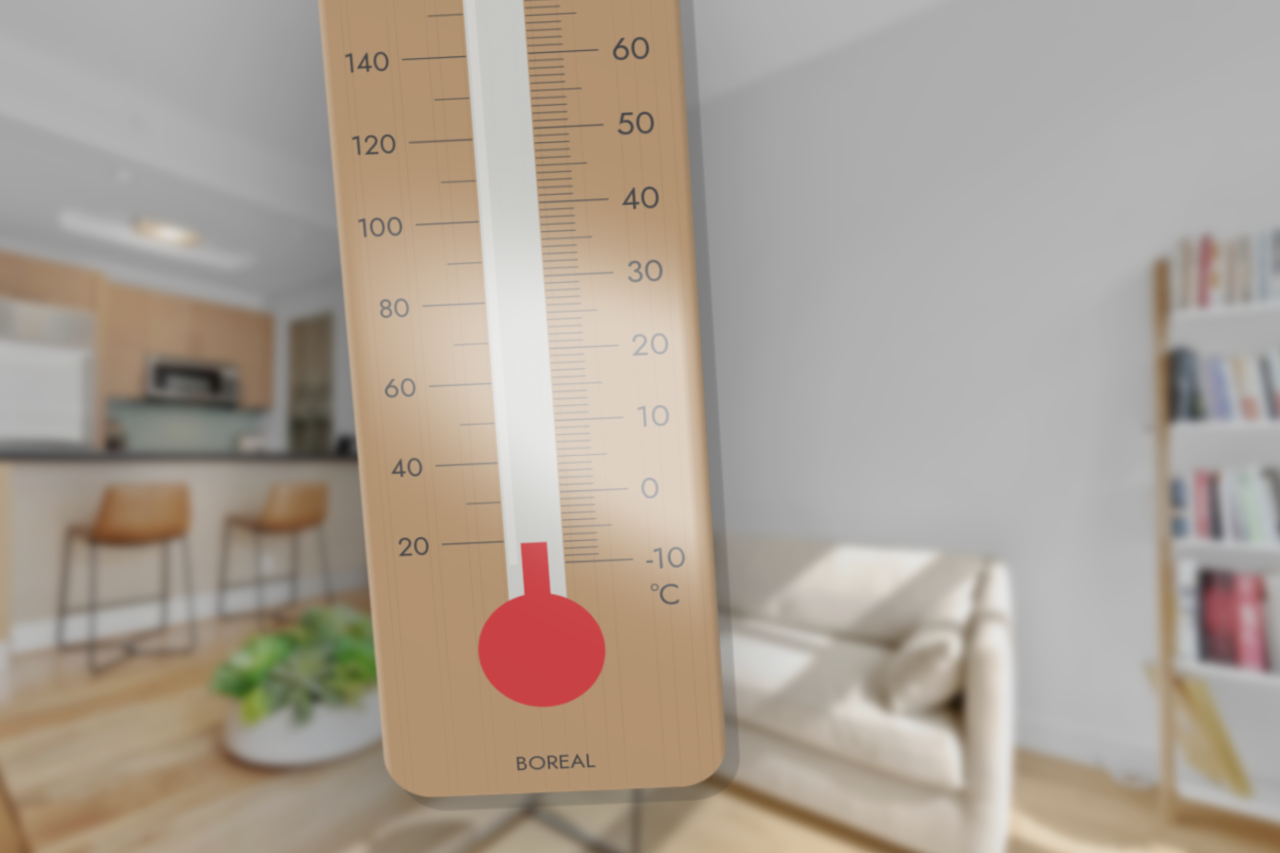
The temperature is -7; °C
